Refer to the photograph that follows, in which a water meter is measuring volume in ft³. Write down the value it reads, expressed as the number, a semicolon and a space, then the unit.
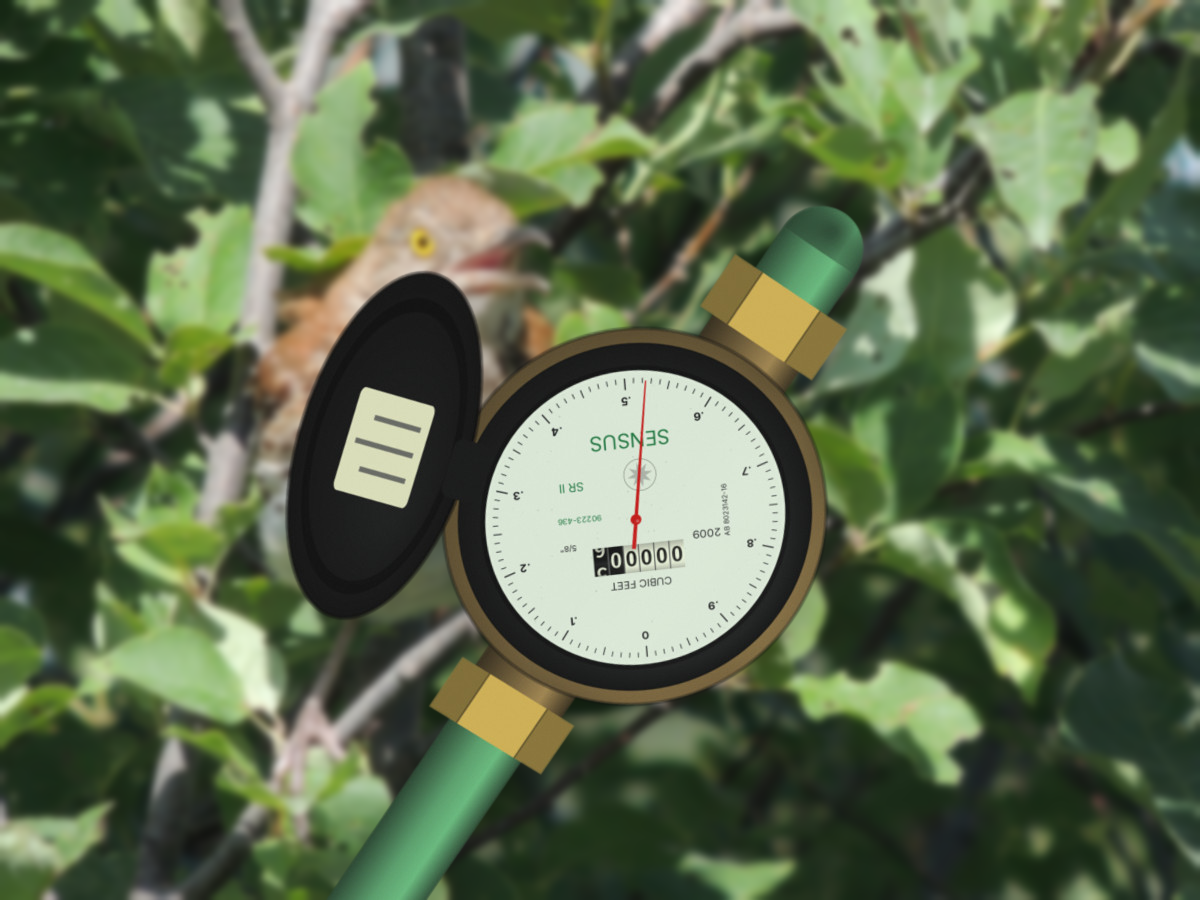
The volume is 5.52; ft³
